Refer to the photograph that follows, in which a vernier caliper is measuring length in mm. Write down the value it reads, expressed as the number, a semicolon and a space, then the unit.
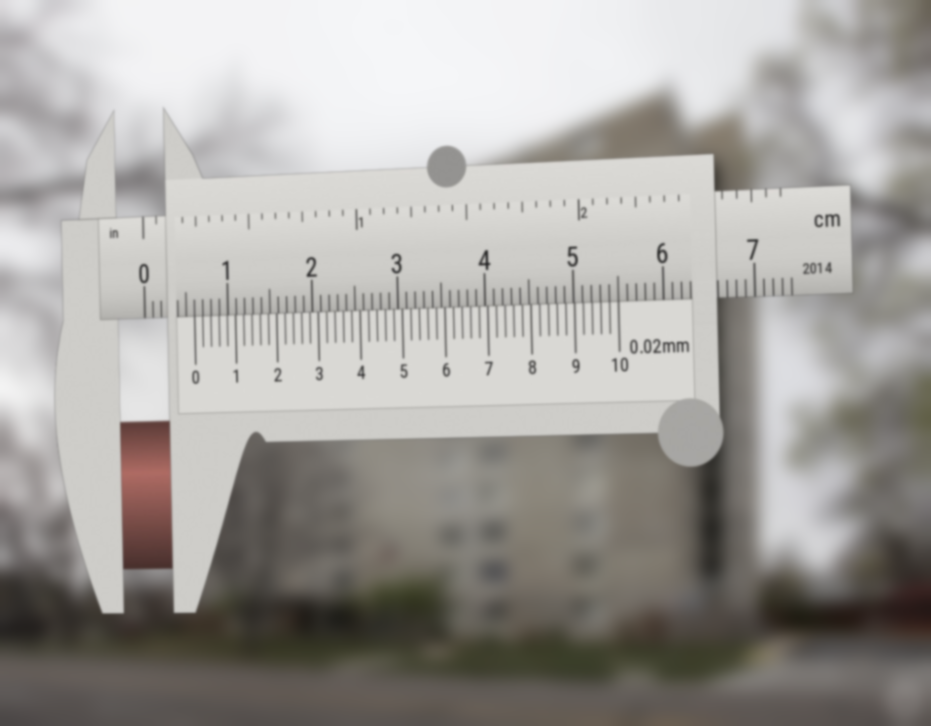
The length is 6.0; mm
